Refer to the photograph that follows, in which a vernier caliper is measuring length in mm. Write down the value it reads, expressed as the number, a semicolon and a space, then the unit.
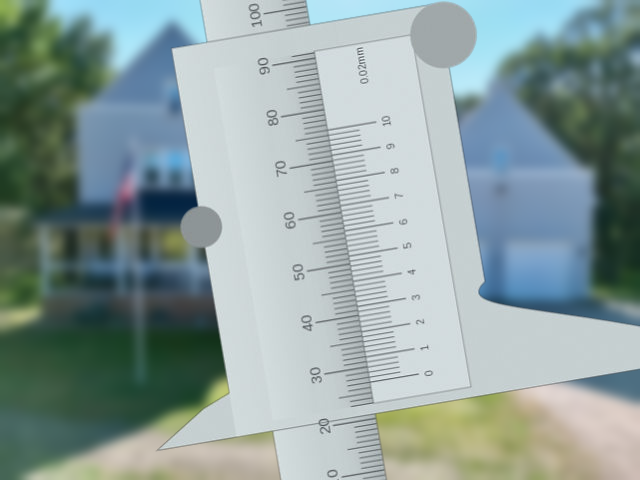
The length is 27.0; mm
